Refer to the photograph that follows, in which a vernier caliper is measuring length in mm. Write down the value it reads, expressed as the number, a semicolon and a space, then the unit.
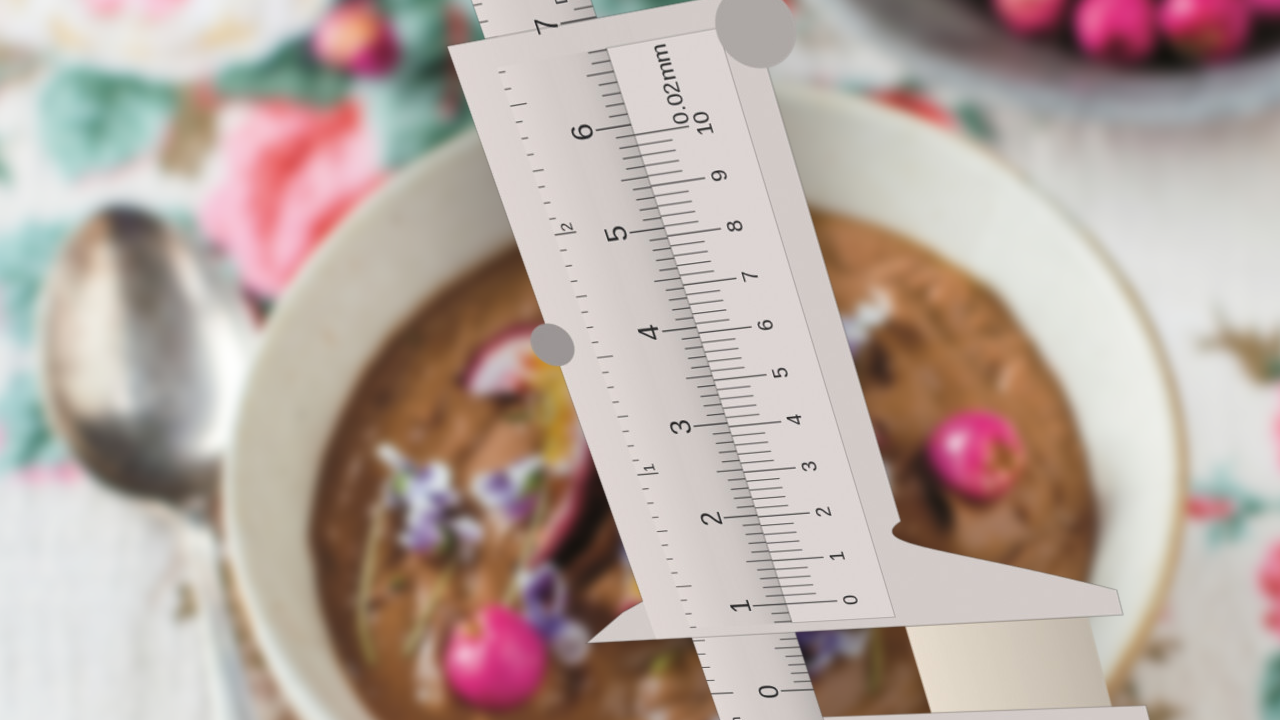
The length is 10.0; mm
